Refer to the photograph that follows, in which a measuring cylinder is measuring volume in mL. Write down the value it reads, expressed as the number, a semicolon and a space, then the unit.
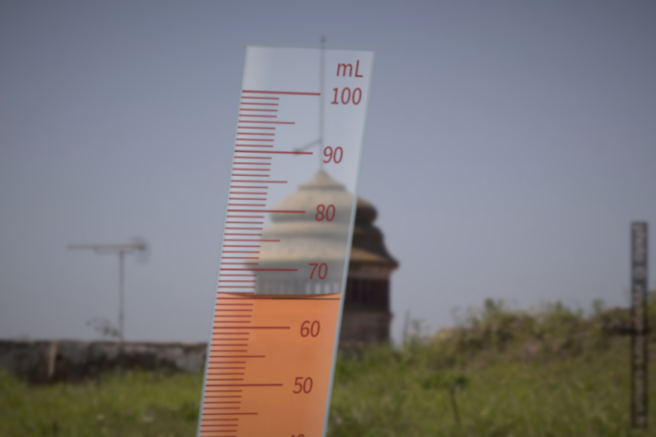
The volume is 65; mL
